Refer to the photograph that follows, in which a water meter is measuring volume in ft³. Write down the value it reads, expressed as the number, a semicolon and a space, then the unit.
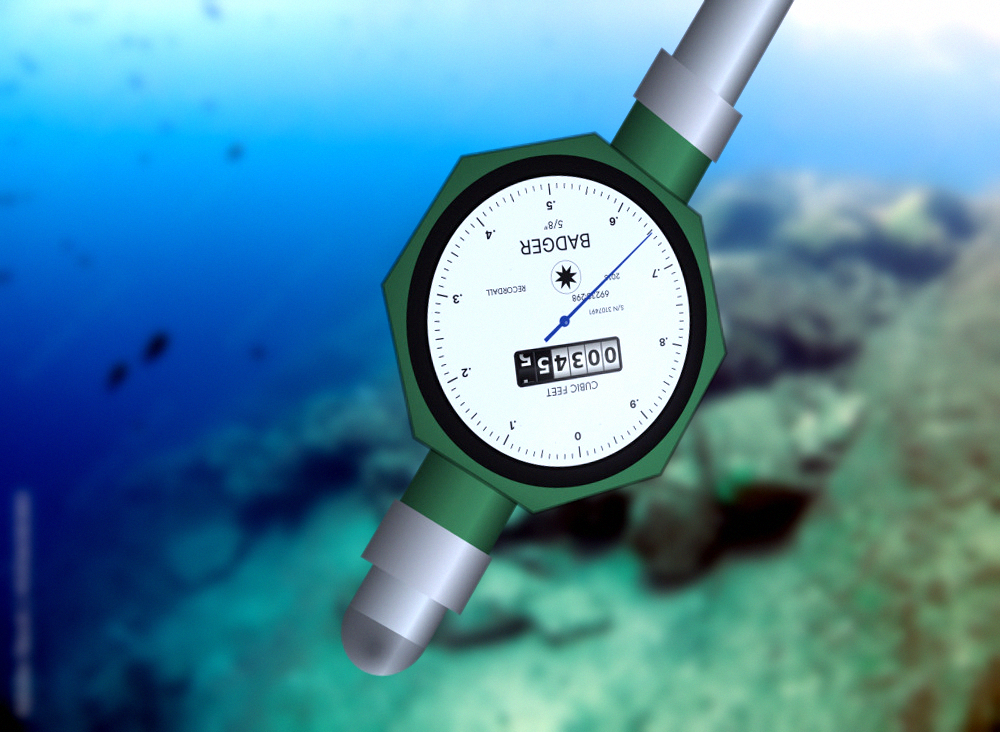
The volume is 3454.65; ft³
